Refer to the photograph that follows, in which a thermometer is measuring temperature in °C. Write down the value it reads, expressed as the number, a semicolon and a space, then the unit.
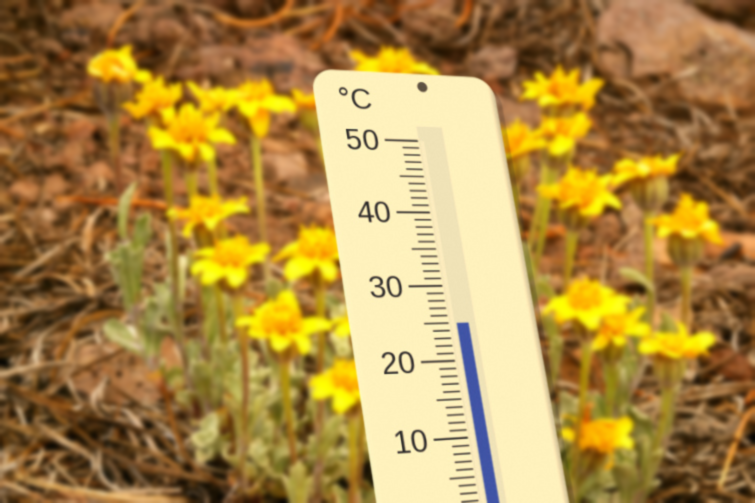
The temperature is 25; °C
